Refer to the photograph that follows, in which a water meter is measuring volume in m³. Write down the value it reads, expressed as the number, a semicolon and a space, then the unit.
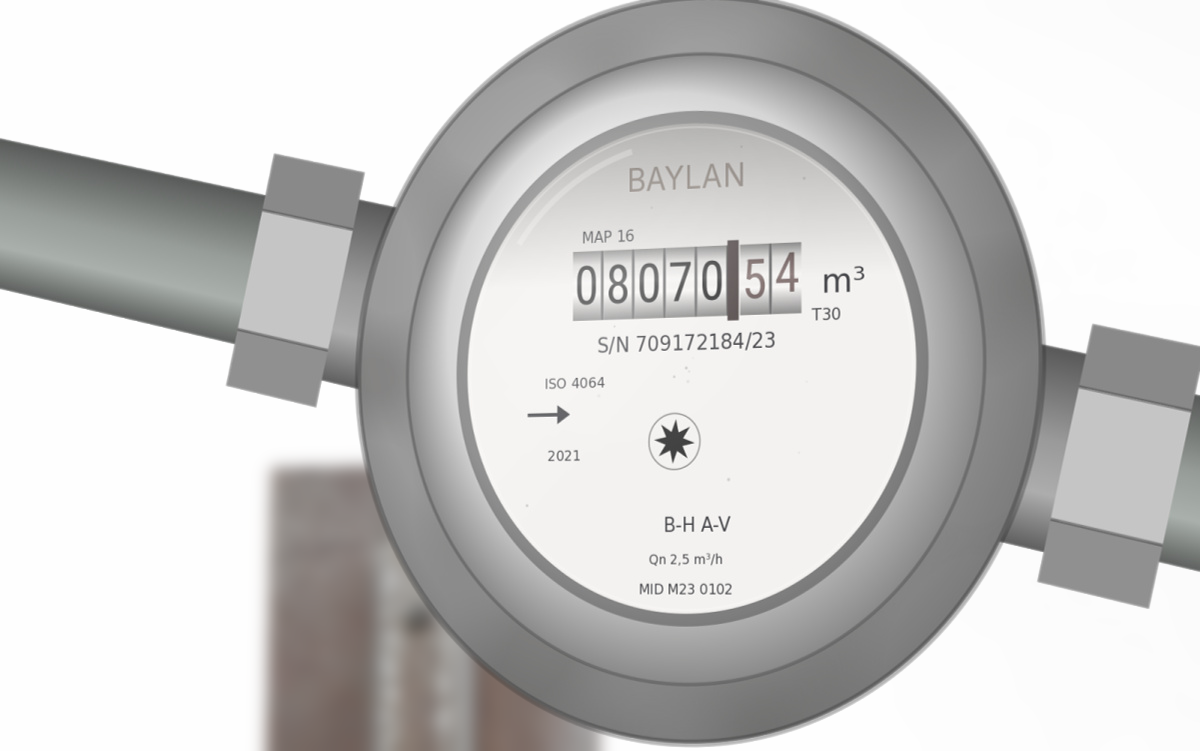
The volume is 8070.54; m³
